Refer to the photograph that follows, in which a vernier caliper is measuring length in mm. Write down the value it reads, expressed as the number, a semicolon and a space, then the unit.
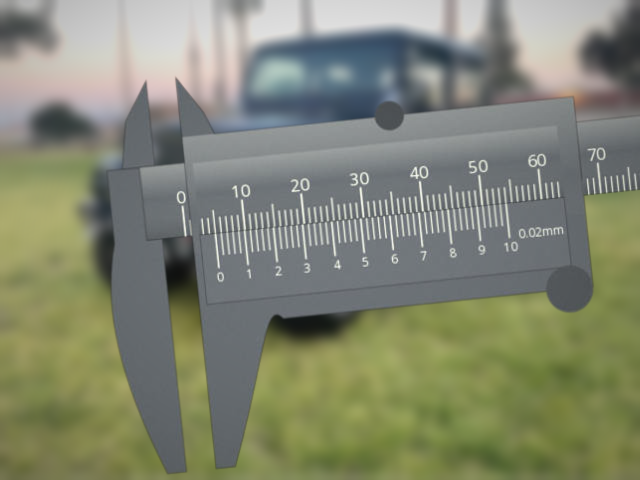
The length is 5.0; mm
